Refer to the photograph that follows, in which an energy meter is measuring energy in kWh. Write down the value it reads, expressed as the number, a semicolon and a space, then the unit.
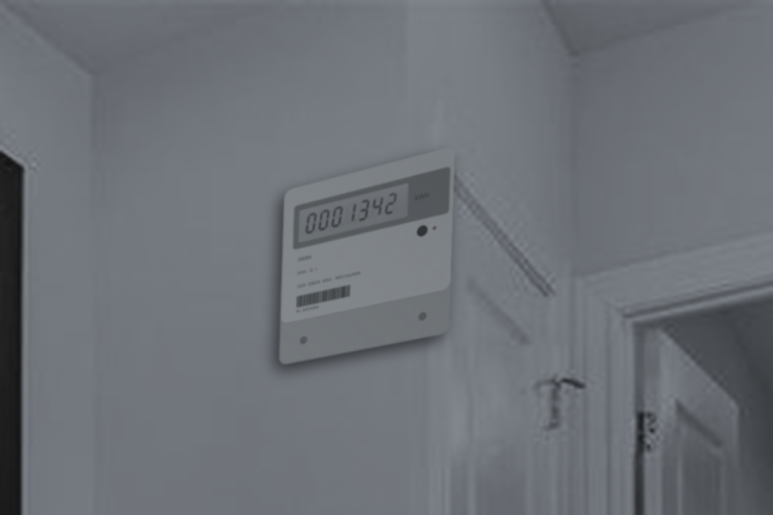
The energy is 1342; kWh
